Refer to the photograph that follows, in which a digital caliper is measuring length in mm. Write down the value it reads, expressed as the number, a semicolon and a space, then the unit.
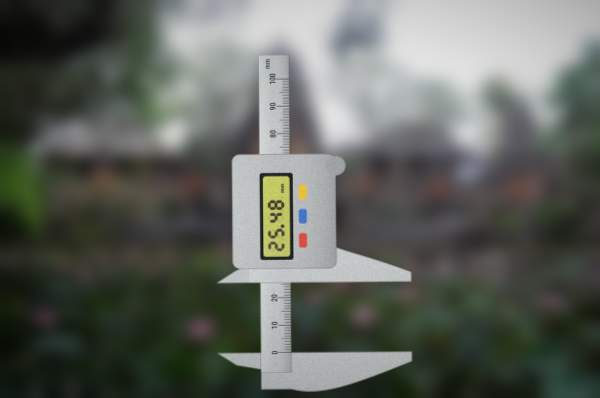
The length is 25.48; mm
